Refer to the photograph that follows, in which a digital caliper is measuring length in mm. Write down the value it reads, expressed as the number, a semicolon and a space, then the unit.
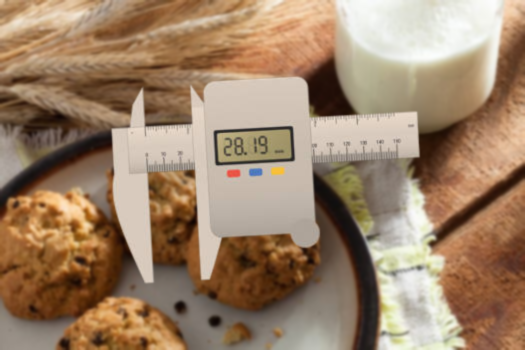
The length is 28.19; mm
